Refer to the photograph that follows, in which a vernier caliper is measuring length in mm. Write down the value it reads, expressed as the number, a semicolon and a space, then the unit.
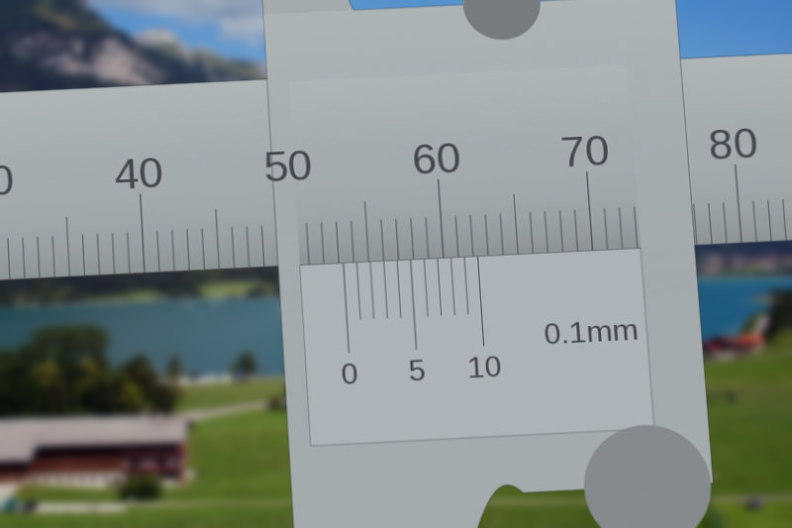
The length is 53.3; mm
